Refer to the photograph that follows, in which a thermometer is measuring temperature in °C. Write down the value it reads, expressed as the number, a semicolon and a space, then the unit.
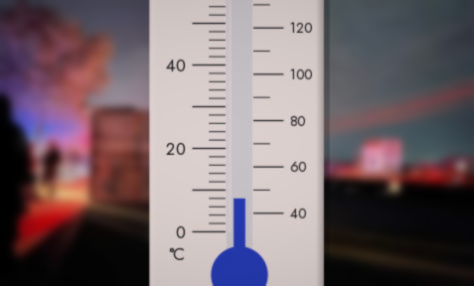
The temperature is 8; °C
